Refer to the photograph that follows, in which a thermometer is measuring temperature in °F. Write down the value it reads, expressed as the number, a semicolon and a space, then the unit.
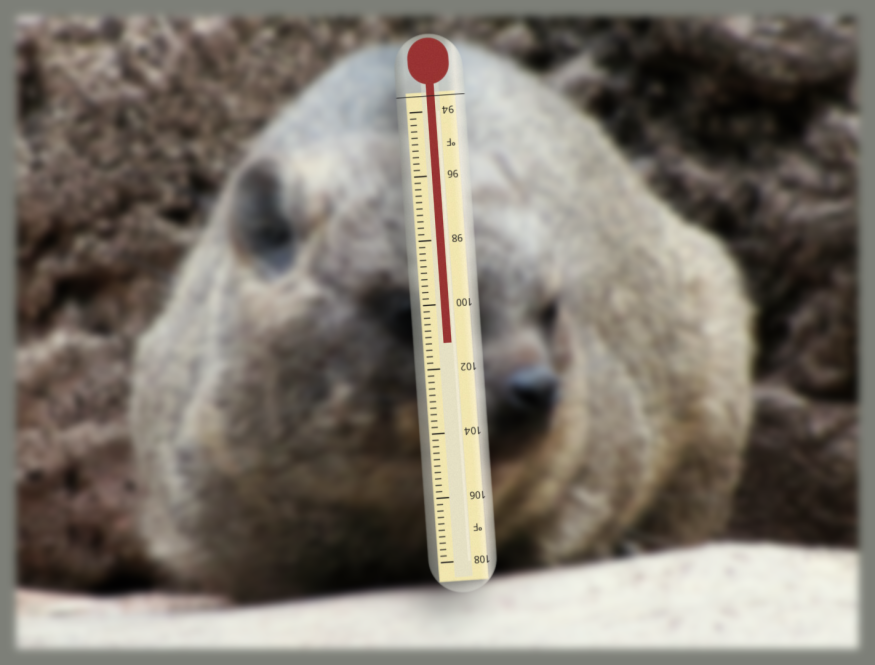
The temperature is 101.2; °F
